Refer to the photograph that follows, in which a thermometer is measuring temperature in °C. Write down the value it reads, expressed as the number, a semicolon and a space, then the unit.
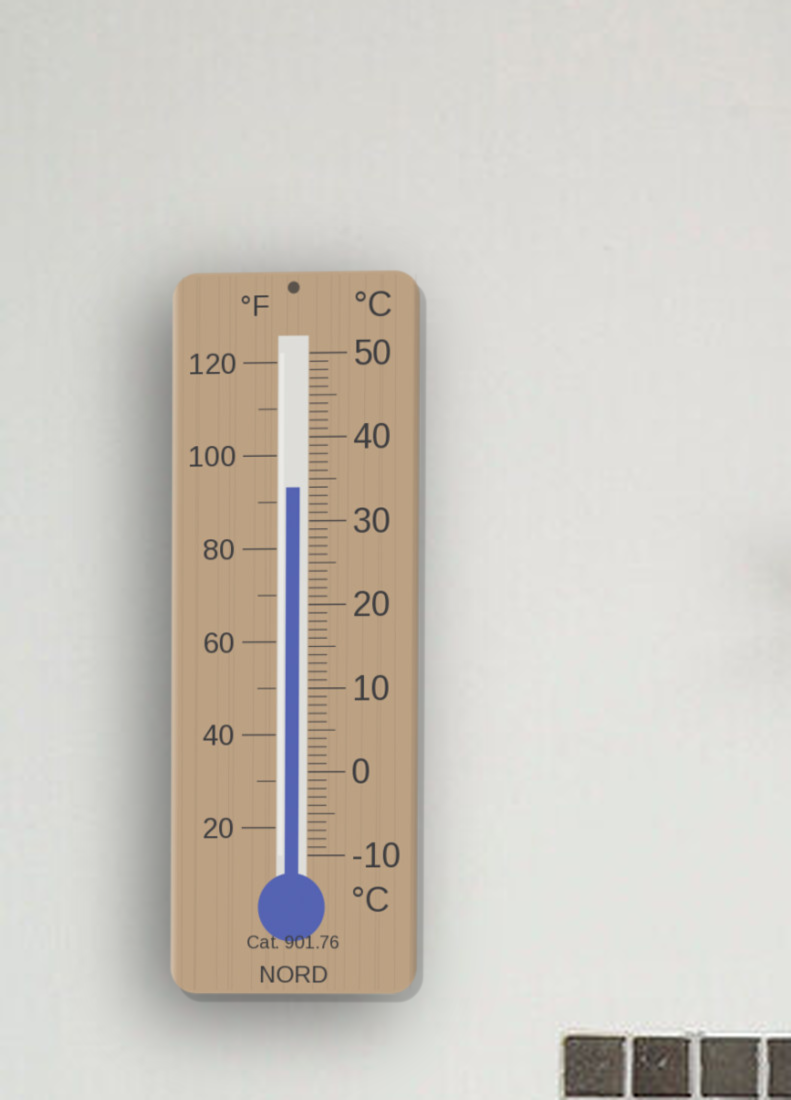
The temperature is 34; °C
